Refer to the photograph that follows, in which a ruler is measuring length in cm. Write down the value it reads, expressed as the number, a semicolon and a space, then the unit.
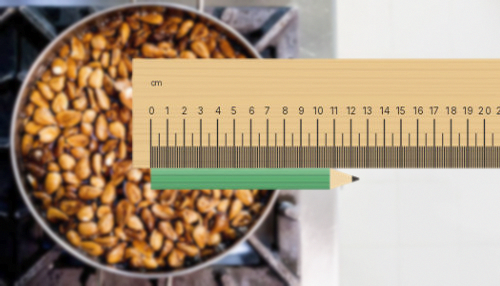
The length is 12.5; cm
